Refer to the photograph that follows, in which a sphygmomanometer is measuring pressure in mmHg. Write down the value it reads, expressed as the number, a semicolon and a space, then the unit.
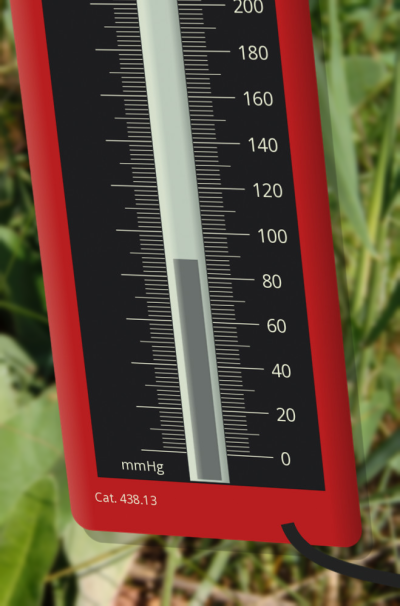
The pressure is 88; mmHg
